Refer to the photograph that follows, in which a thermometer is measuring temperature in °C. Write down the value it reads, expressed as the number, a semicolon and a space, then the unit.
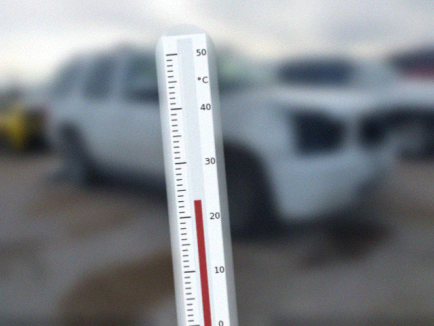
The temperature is 23; °C
